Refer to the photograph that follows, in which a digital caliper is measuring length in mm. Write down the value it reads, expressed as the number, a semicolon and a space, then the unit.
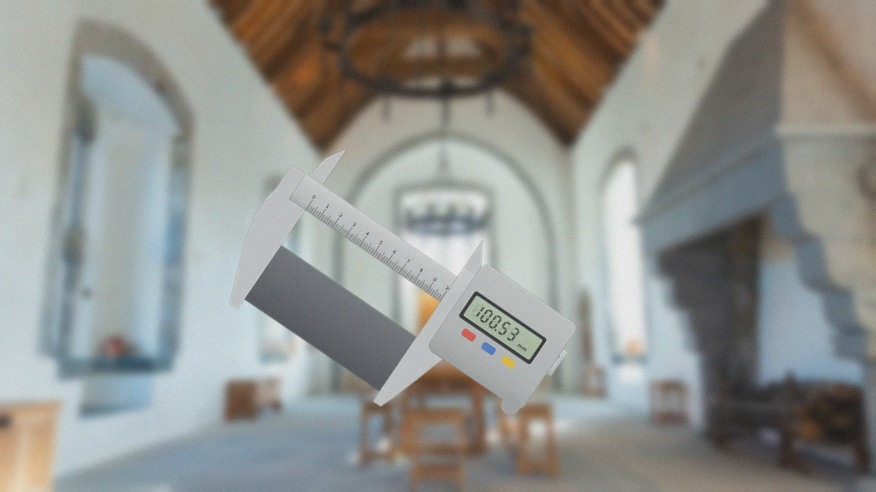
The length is 100.53; mm
